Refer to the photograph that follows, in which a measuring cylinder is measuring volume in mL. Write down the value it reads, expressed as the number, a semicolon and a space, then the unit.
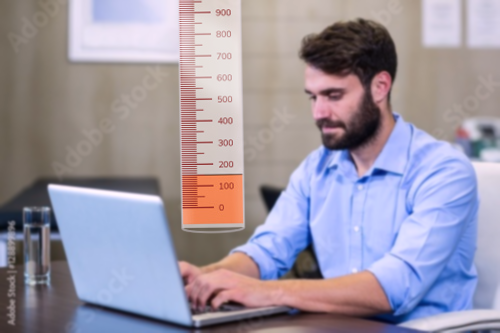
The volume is 150; mL
